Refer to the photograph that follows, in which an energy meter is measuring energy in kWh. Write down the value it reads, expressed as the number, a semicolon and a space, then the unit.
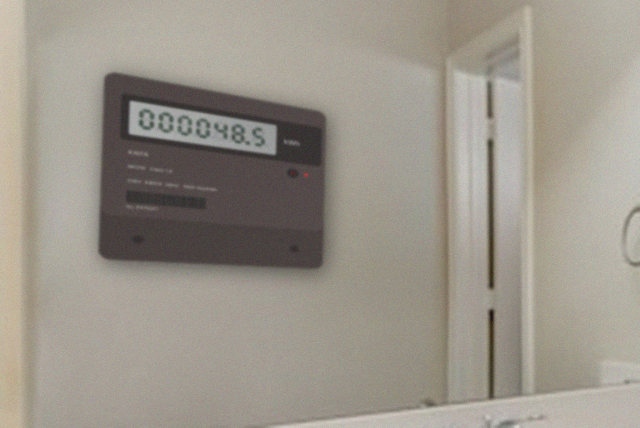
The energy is 48.5; kWh
